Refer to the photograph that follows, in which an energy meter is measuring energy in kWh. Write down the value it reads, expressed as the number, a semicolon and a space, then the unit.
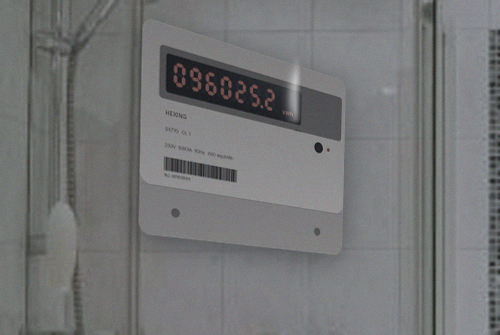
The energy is 96025.2; kWh
